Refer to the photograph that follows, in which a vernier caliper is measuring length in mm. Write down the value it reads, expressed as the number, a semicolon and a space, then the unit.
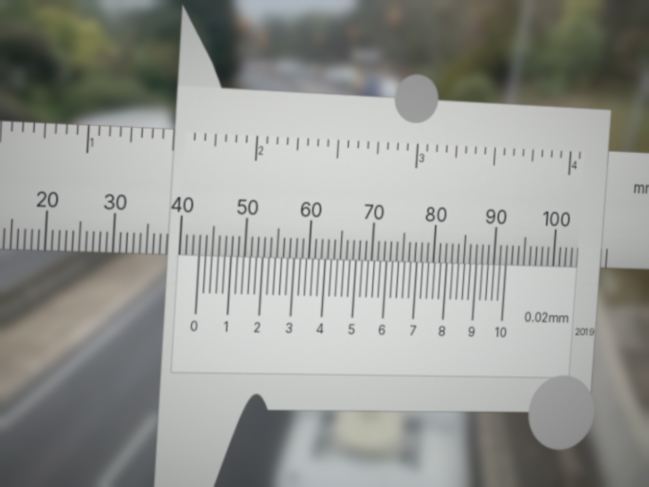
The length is 43.0; mm
